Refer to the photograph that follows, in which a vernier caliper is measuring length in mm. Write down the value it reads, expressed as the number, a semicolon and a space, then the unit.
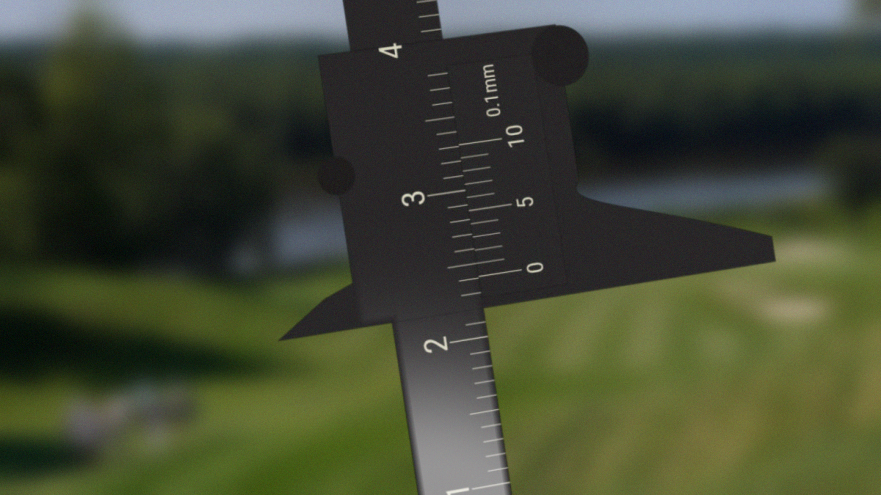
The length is 24.1; mm
